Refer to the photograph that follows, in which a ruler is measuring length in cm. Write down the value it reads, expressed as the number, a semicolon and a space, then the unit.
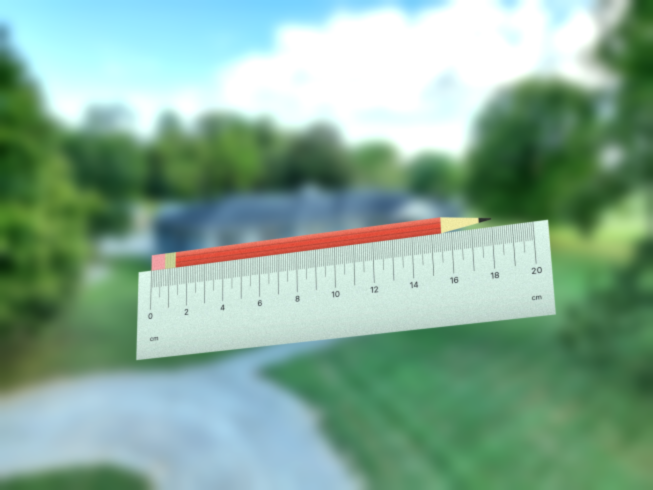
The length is 18; cm
